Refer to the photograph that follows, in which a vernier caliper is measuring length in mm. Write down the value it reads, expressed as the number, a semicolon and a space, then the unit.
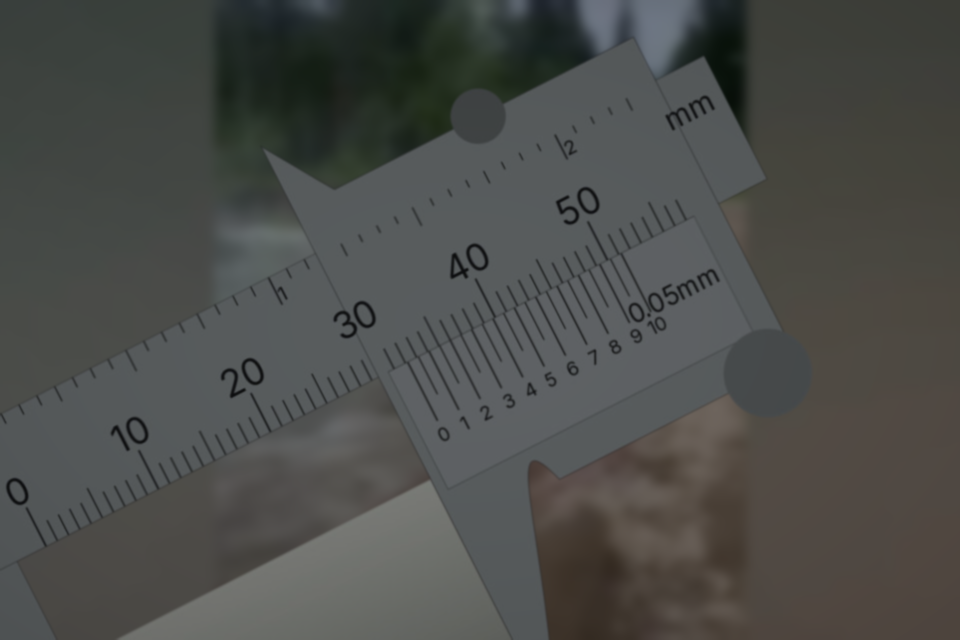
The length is 32.2; mm
